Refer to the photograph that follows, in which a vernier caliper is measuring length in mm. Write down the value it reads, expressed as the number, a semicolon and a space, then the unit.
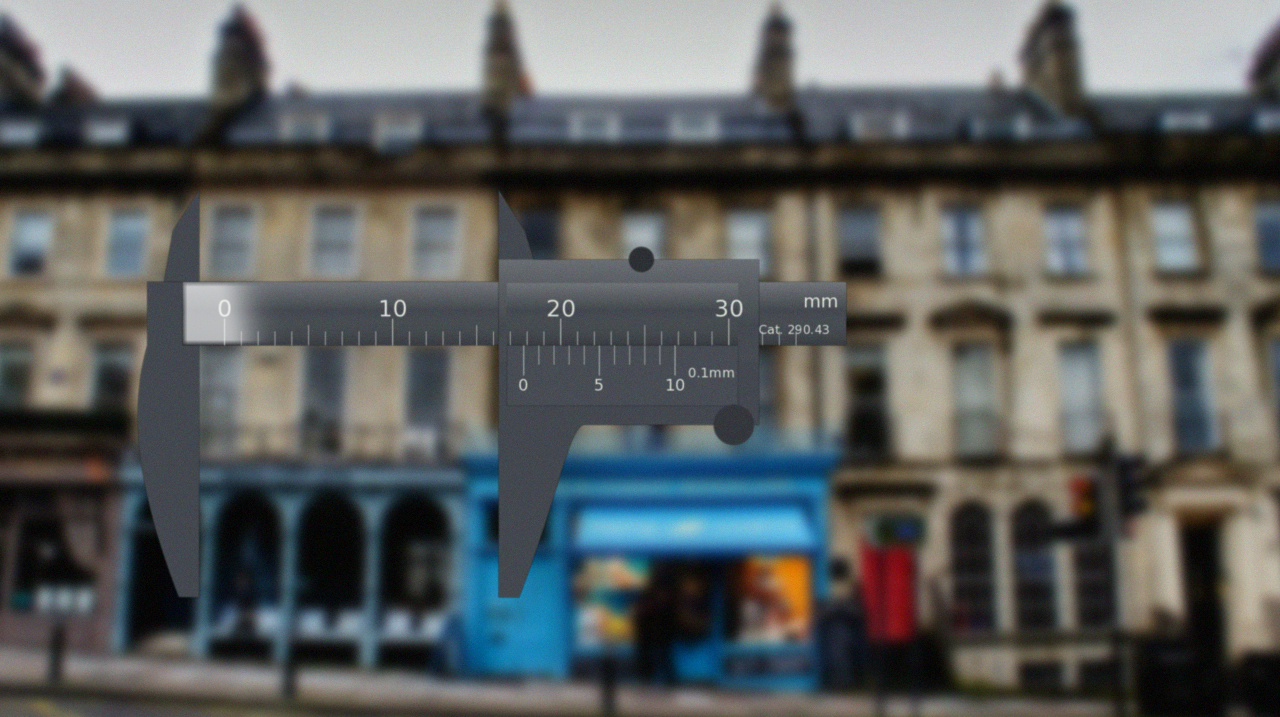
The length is 17.8; mm
